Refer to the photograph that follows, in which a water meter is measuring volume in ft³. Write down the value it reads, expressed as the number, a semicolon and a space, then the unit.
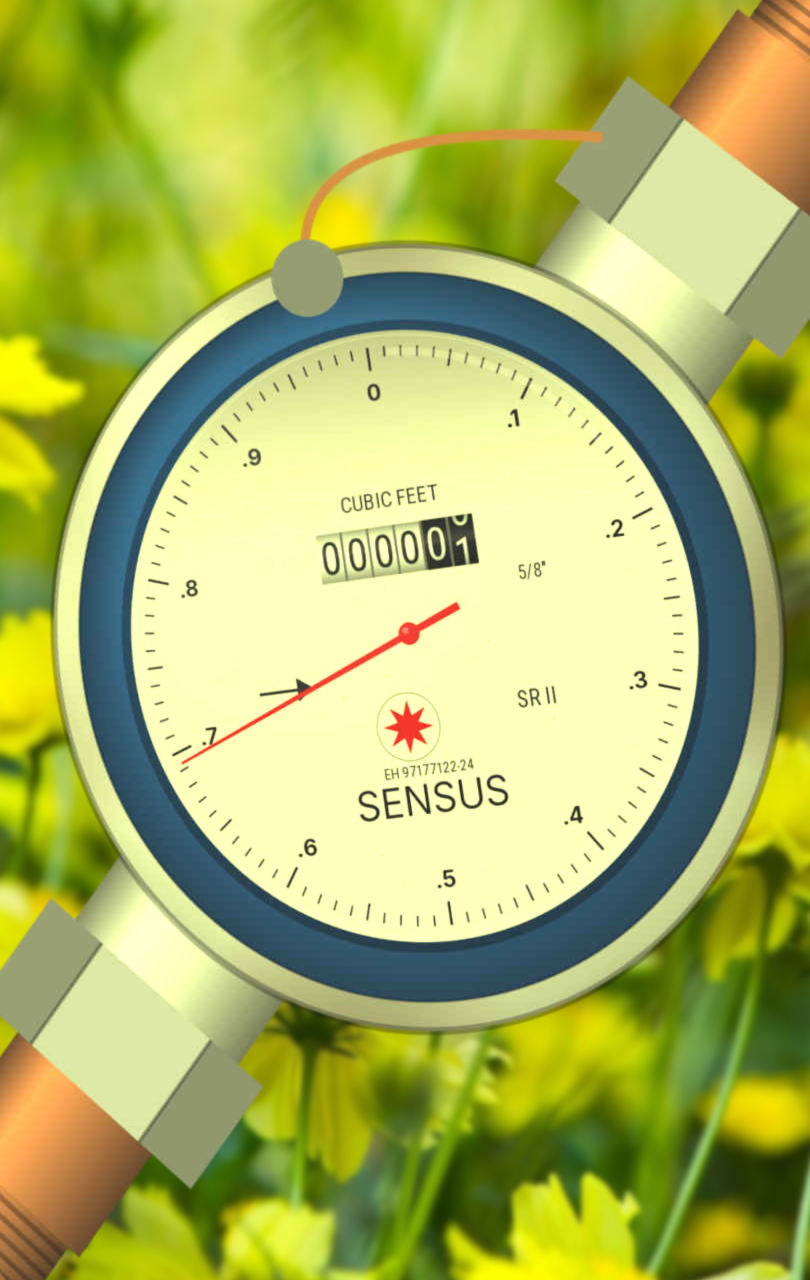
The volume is 0.69; ft³
